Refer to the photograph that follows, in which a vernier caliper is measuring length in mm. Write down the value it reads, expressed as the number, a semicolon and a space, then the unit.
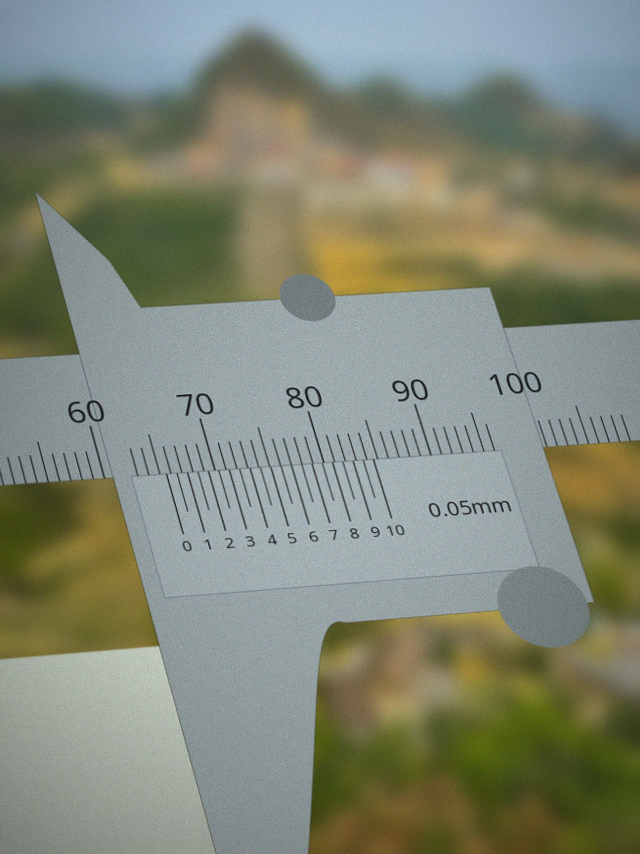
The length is 65.6; mm
